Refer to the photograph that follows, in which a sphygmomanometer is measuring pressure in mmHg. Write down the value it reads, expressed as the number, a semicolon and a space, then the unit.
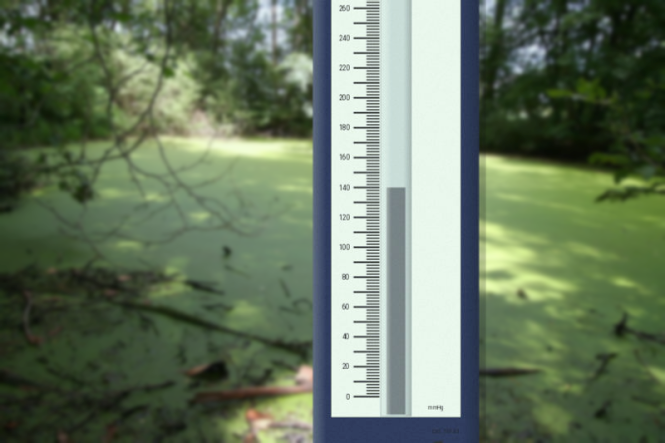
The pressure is 140; mmHg
